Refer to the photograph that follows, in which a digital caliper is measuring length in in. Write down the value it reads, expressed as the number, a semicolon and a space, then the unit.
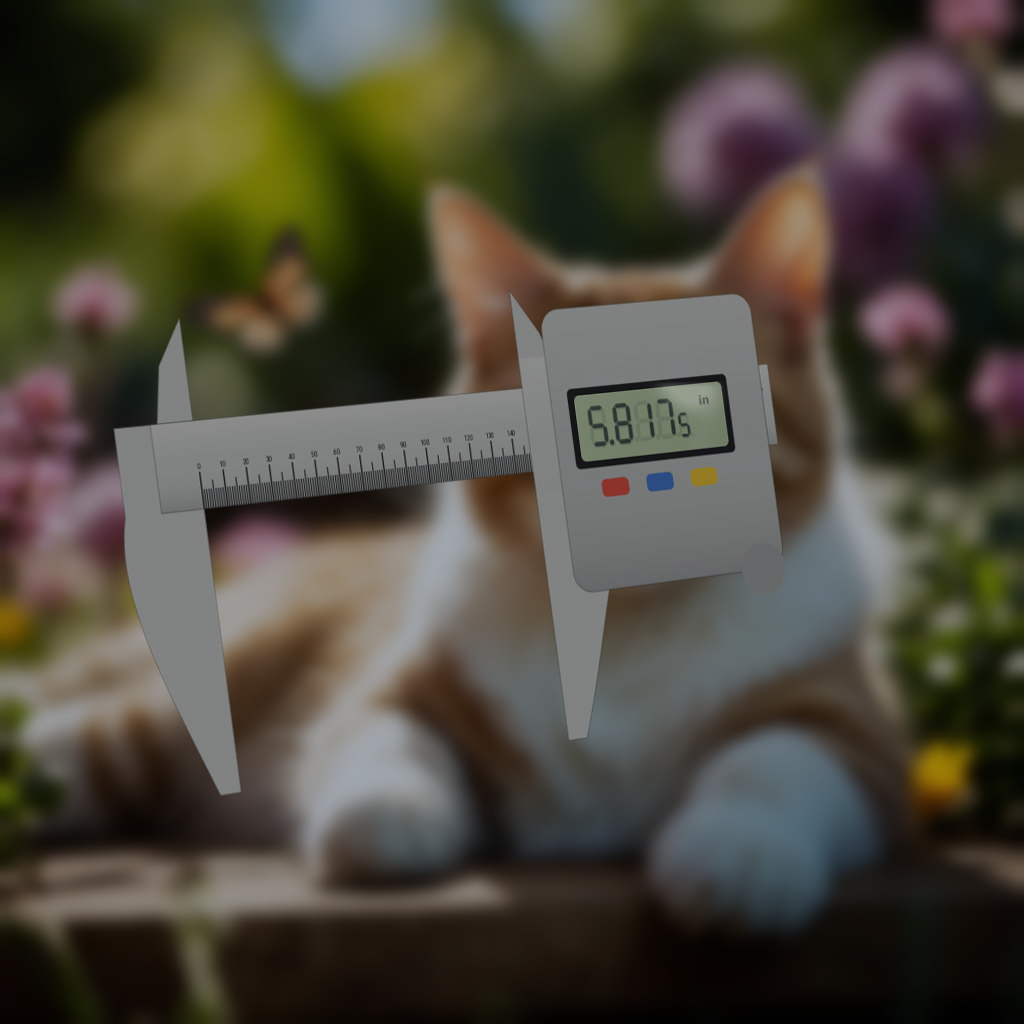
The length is 5.8175; in
